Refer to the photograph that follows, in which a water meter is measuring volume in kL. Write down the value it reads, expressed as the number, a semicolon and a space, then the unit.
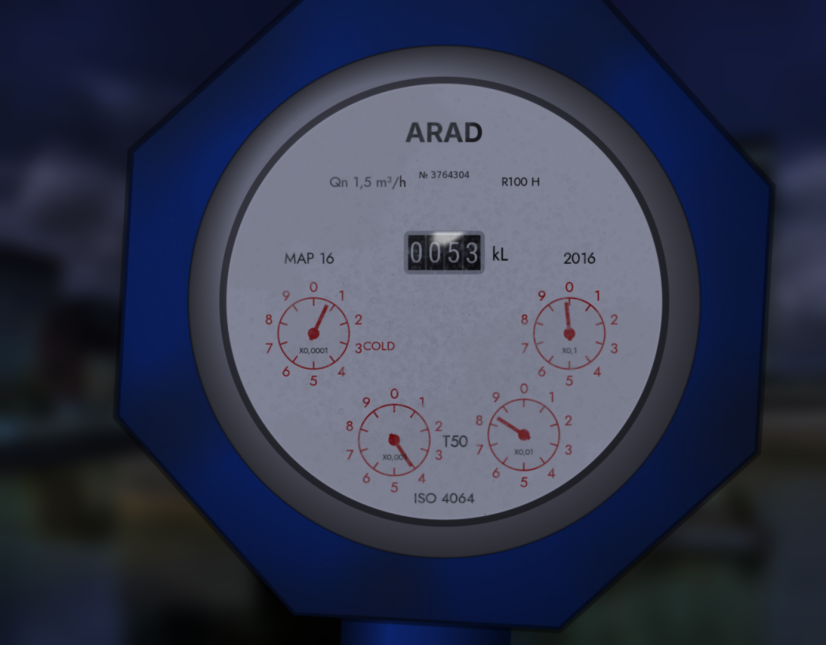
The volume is 52.9840; kL
